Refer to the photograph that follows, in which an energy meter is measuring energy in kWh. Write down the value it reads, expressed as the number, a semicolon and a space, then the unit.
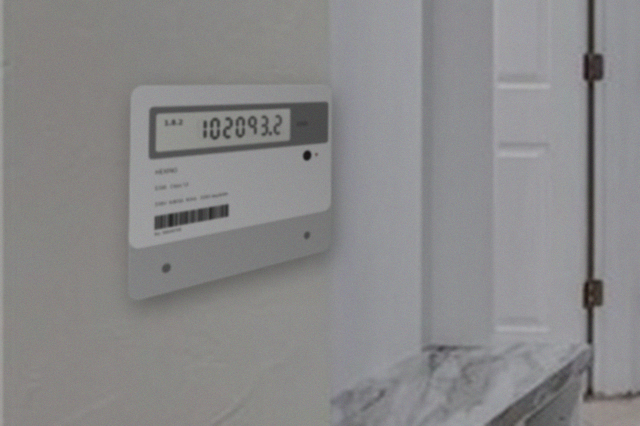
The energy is 102093.2; kWh
